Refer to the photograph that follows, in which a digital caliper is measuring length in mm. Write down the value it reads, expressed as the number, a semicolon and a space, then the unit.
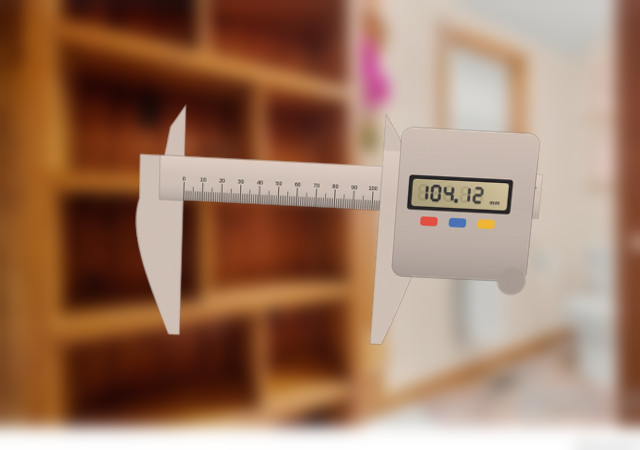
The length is 104.12; mm
